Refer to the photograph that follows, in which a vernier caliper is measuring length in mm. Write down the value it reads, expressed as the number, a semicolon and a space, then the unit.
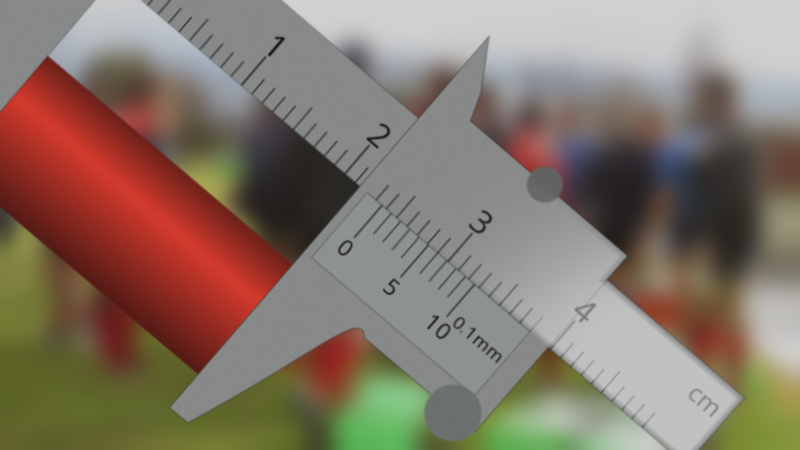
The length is 23.6; mm
